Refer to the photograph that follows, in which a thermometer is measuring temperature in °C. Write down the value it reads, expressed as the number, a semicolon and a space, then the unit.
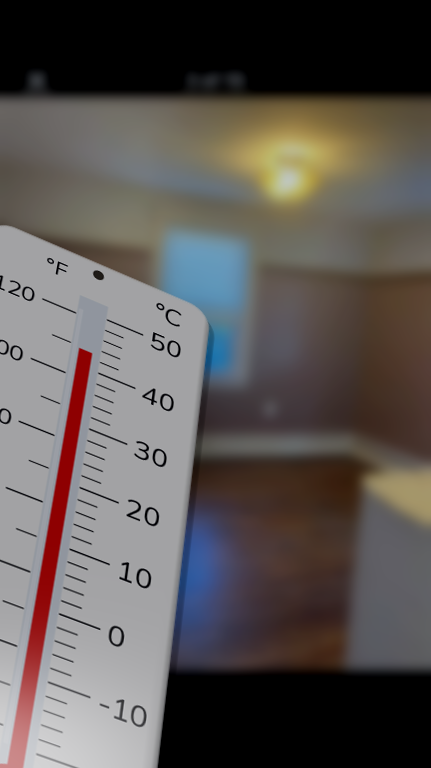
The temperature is 43; °C
